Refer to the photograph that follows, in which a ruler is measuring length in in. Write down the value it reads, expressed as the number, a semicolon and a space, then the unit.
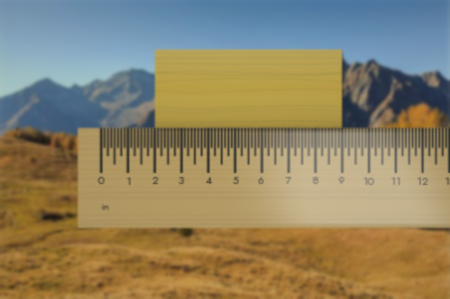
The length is 7; in
